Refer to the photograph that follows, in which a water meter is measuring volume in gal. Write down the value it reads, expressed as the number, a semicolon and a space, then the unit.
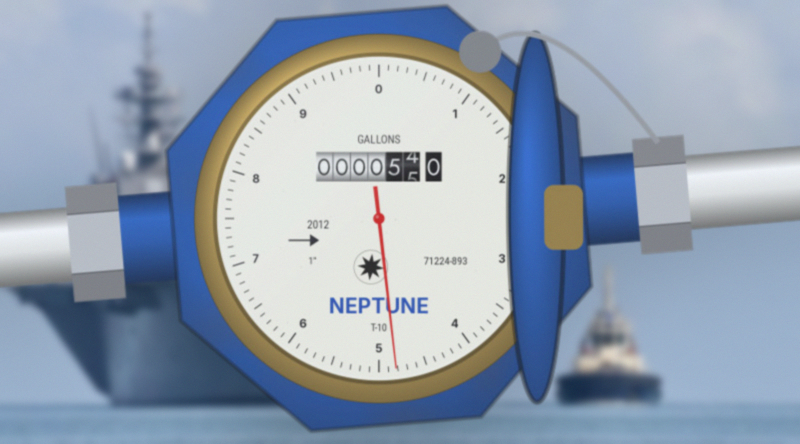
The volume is 544.8; gal
